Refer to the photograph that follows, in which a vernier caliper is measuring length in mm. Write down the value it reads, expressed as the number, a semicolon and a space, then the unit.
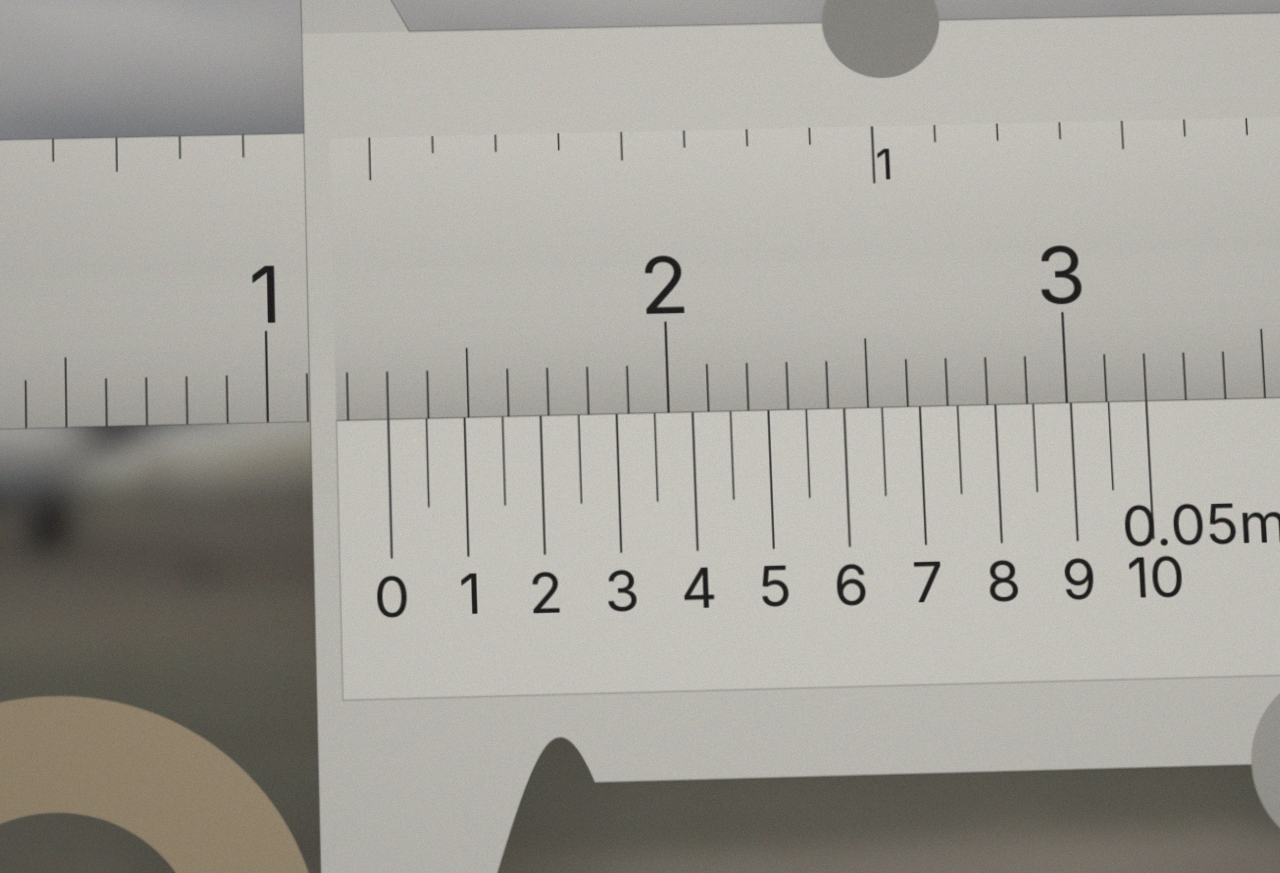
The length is 13.00; mm
